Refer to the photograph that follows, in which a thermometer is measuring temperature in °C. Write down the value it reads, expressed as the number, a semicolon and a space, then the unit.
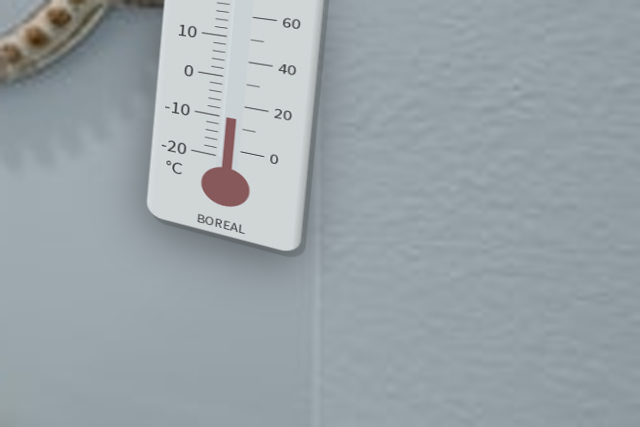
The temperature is -10; °C
